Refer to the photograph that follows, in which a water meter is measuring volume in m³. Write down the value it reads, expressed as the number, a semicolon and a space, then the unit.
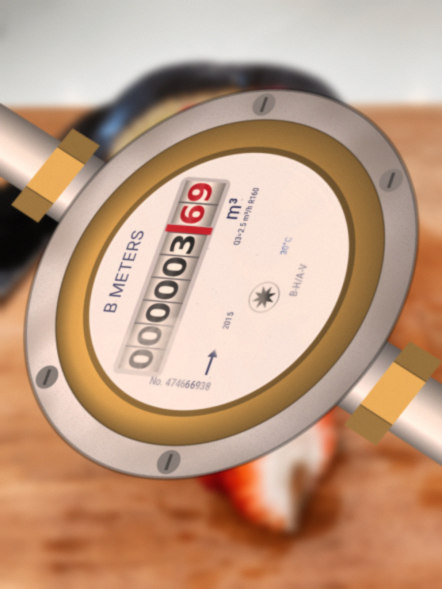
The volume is 3.69; m³
